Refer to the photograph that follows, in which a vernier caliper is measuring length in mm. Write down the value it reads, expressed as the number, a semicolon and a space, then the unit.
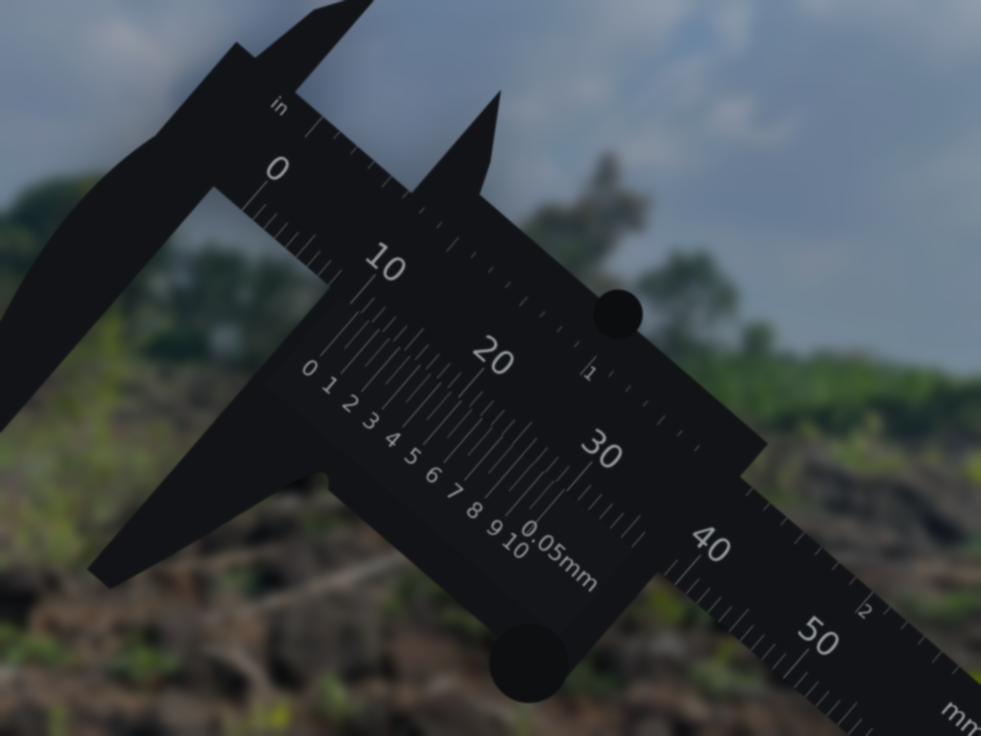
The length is 10.8; mm
